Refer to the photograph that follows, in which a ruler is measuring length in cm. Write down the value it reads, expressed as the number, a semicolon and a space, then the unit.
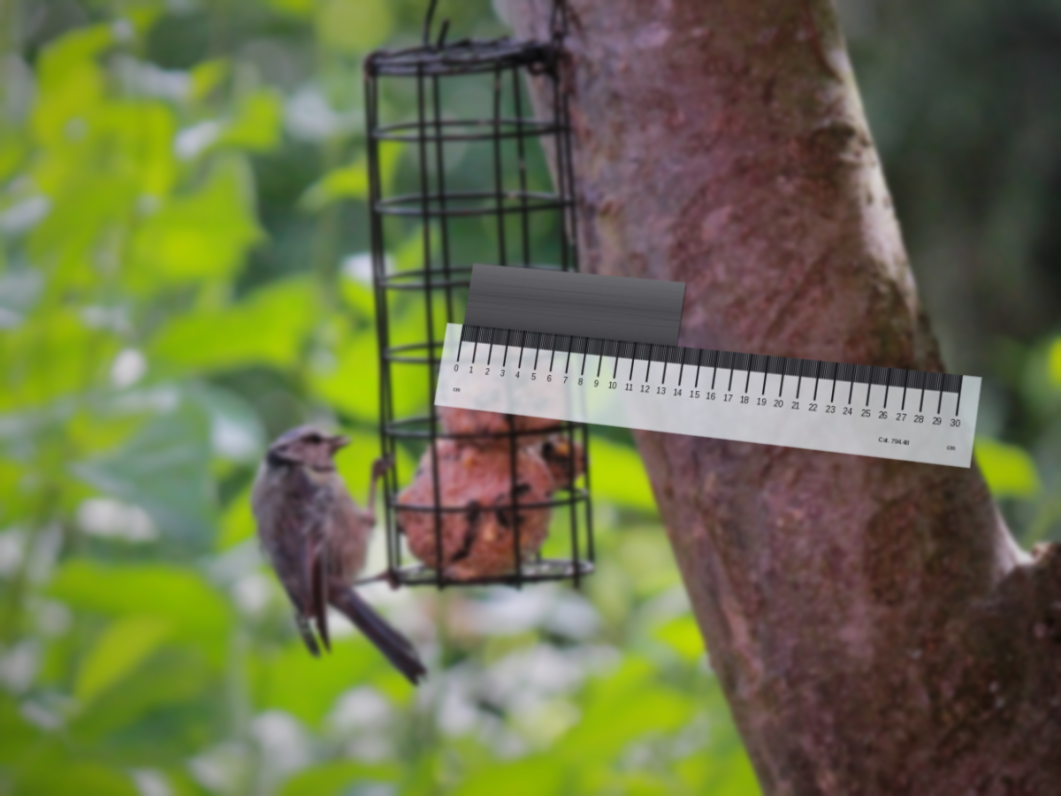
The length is 13.5; cm
